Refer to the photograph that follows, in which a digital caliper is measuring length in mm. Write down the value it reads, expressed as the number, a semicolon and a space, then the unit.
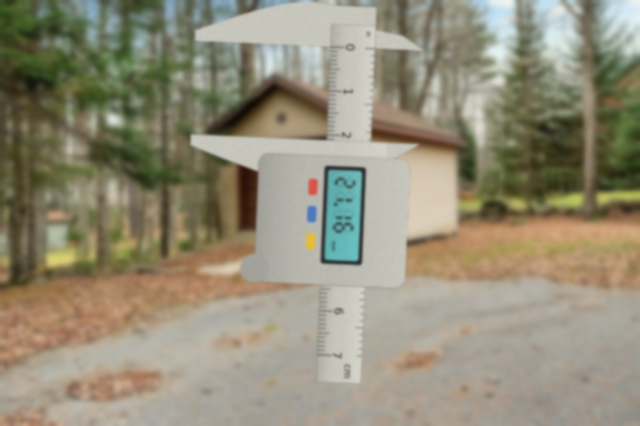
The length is 21.16; mm
